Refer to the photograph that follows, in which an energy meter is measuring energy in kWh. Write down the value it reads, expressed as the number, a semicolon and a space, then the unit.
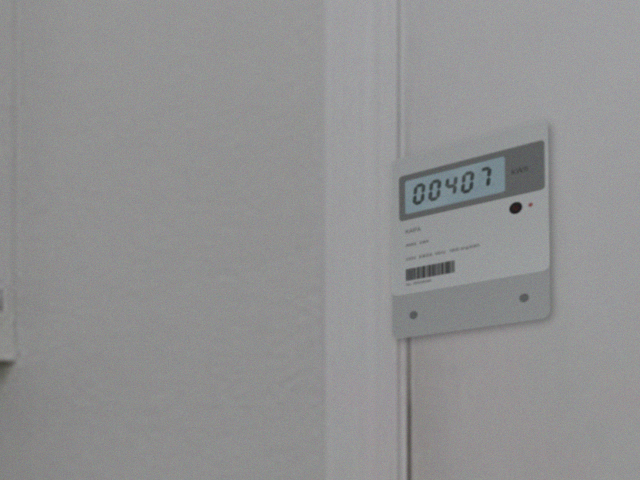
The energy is 407; kWh
